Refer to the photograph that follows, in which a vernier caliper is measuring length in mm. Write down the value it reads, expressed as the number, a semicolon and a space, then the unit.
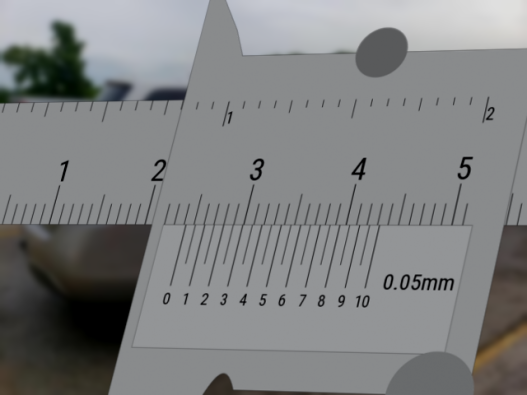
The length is 24.2; mm
